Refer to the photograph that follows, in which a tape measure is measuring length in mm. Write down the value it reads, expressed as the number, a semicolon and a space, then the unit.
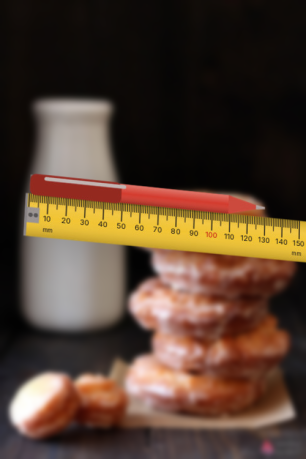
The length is 130; mm
